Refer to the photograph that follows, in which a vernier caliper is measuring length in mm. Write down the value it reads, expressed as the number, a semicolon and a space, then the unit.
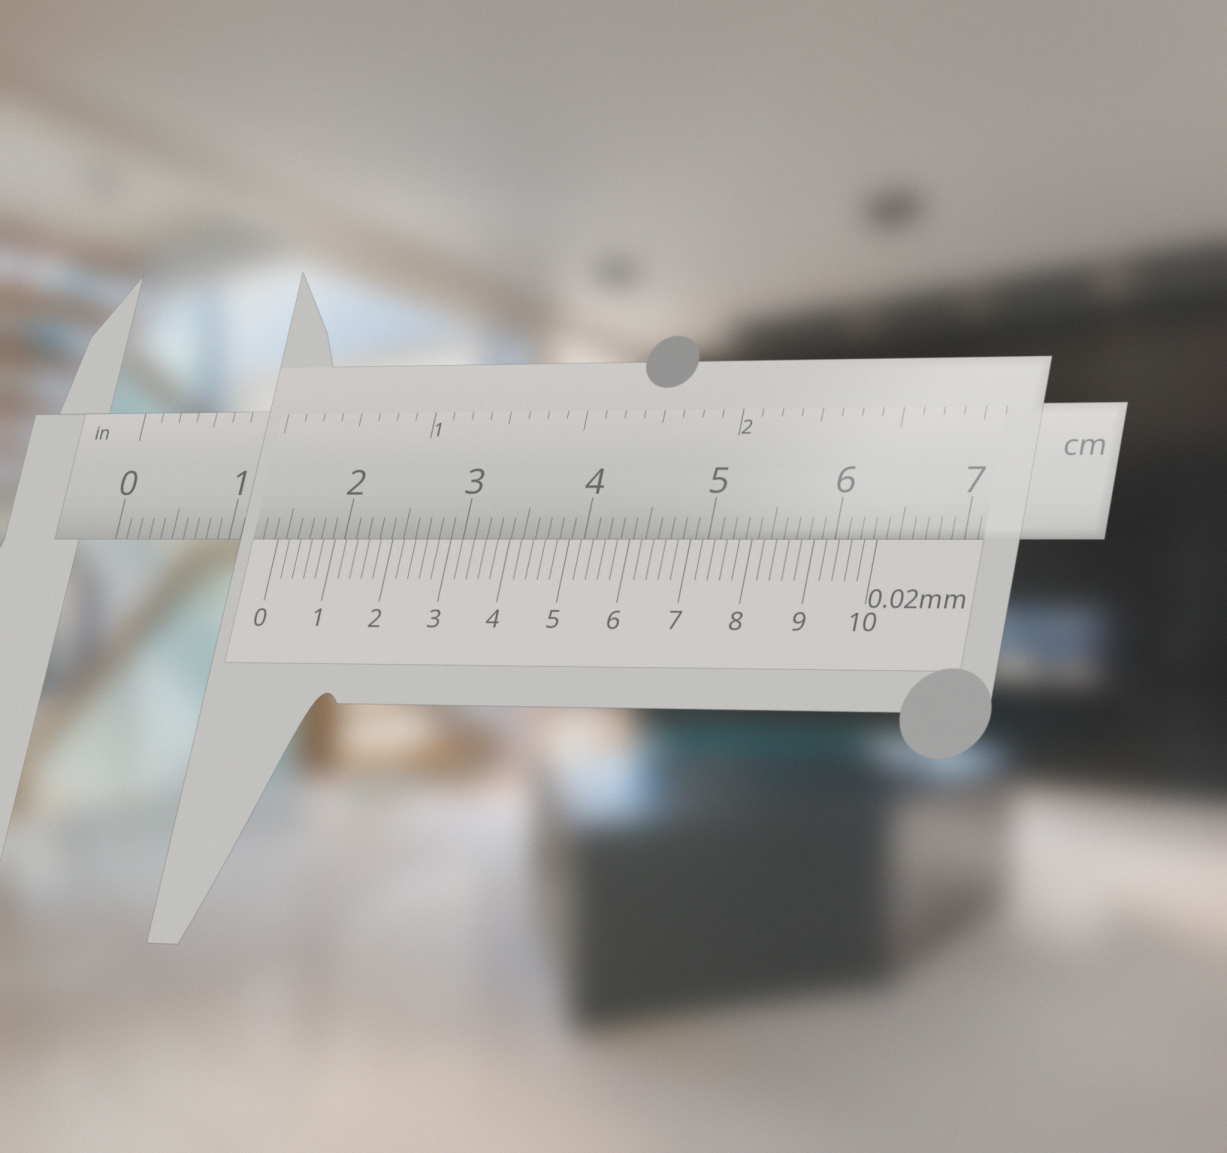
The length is 14.3; mm
